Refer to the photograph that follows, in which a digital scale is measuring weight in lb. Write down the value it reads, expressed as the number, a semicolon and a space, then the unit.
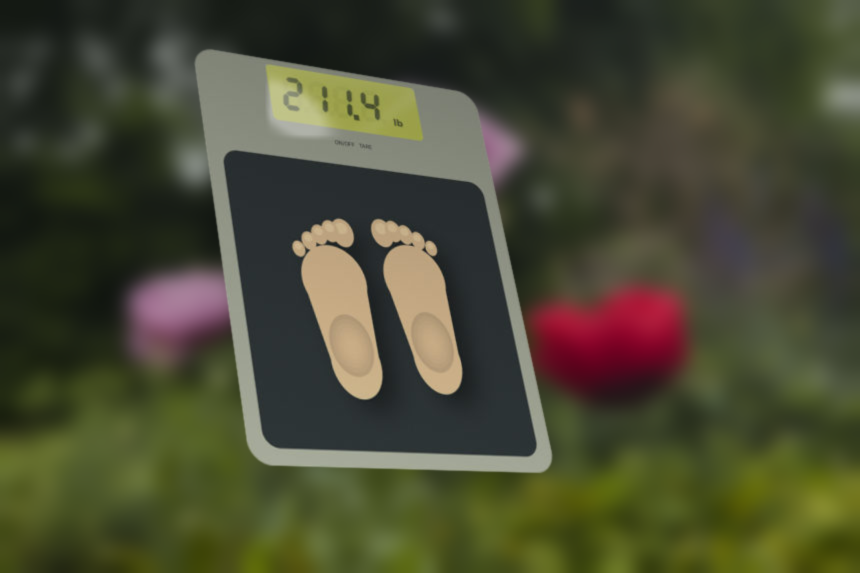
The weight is 211.4; lb
